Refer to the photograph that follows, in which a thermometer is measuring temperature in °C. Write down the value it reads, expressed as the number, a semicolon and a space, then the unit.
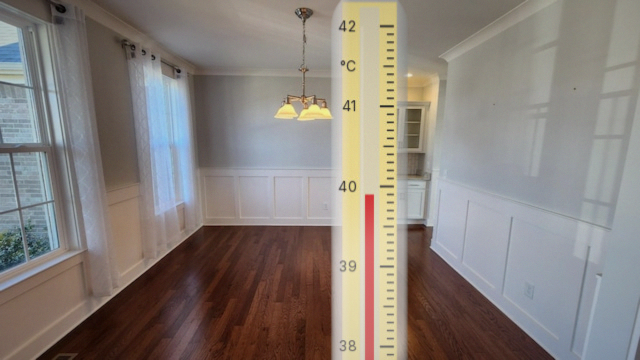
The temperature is 39.9; °C
